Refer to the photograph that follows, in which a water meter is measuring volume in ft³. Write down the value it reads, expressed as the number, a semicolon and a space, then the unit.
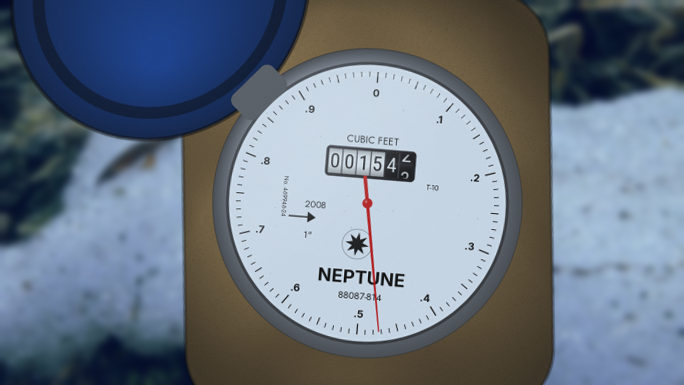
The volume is 1542.47; ft³
